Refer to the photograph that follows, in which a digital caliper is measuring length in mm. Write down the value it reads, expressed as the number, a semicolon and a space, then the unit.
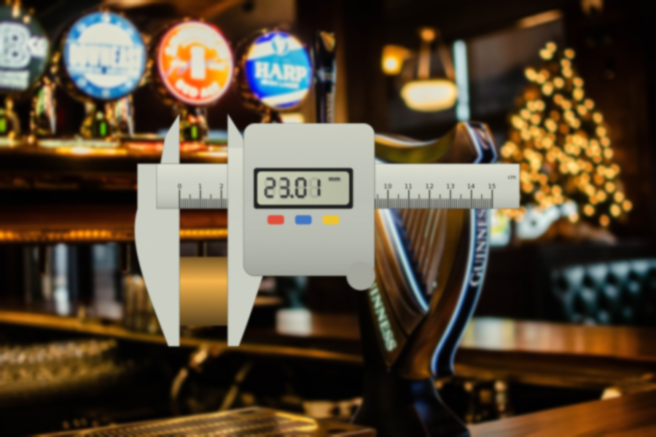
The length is 23.01; mm
